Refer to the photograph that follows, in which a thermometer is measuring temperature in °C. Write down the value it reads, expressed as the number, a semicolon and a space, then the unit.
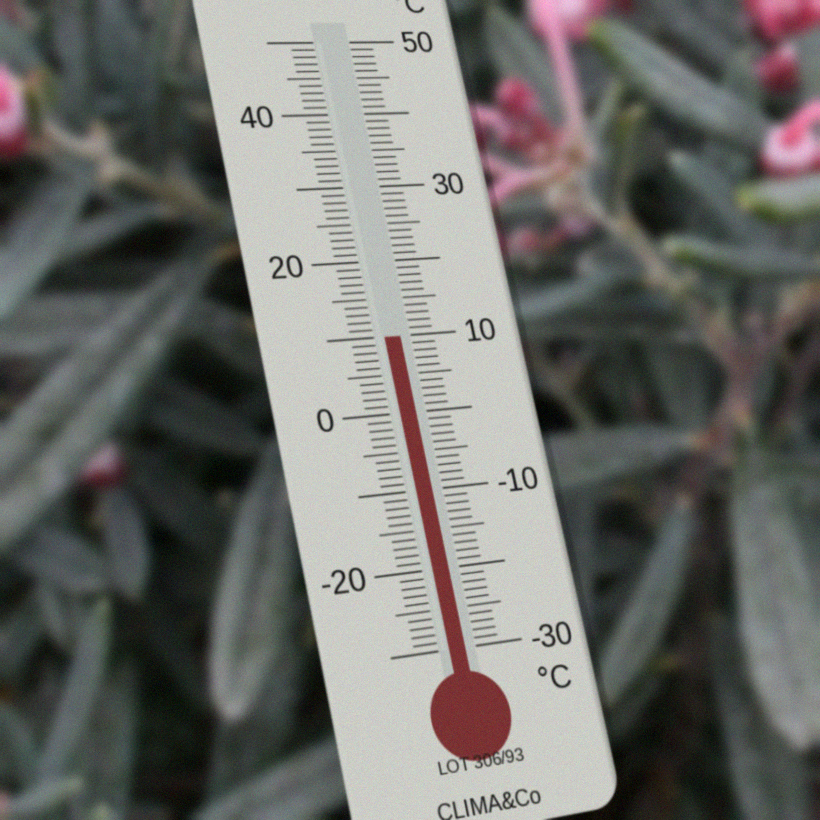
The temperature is 10; °C
